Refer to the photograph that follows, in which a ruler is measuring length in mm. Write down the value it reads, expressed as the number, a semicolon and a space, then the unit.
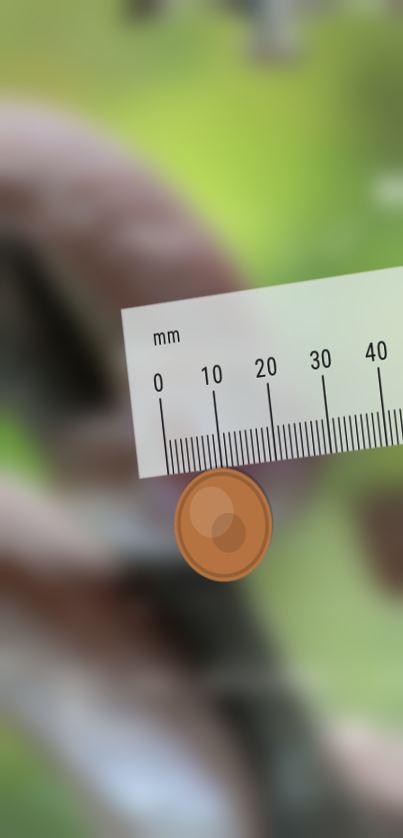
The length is 18; mm
